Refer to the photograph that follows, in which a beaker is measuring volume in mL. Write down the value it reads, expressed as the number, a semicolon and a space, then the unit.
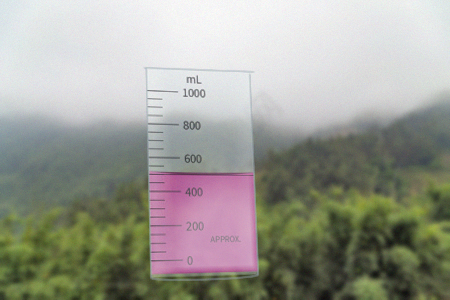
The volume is 500; mL
